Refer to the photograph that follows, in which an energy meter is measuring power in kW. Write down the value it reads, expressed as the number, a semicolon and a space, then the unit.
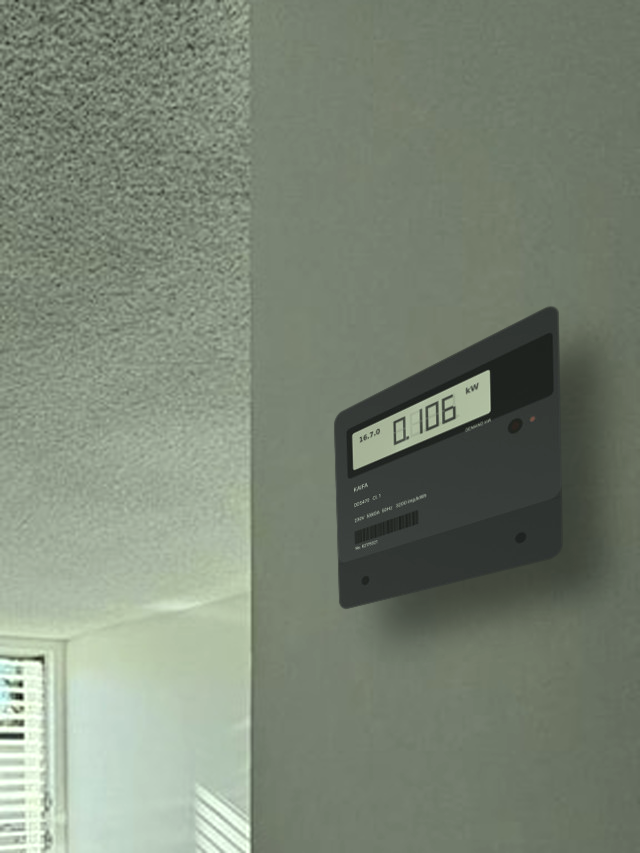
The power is 0.106; kW
